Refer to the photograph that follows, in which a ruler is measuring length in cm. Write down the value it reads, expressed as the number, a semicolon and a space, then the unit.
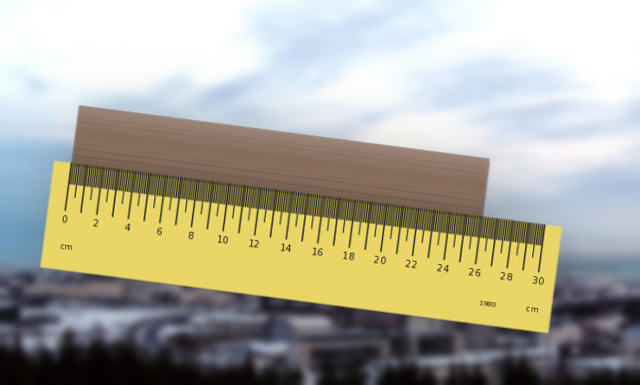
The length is 26; cm
